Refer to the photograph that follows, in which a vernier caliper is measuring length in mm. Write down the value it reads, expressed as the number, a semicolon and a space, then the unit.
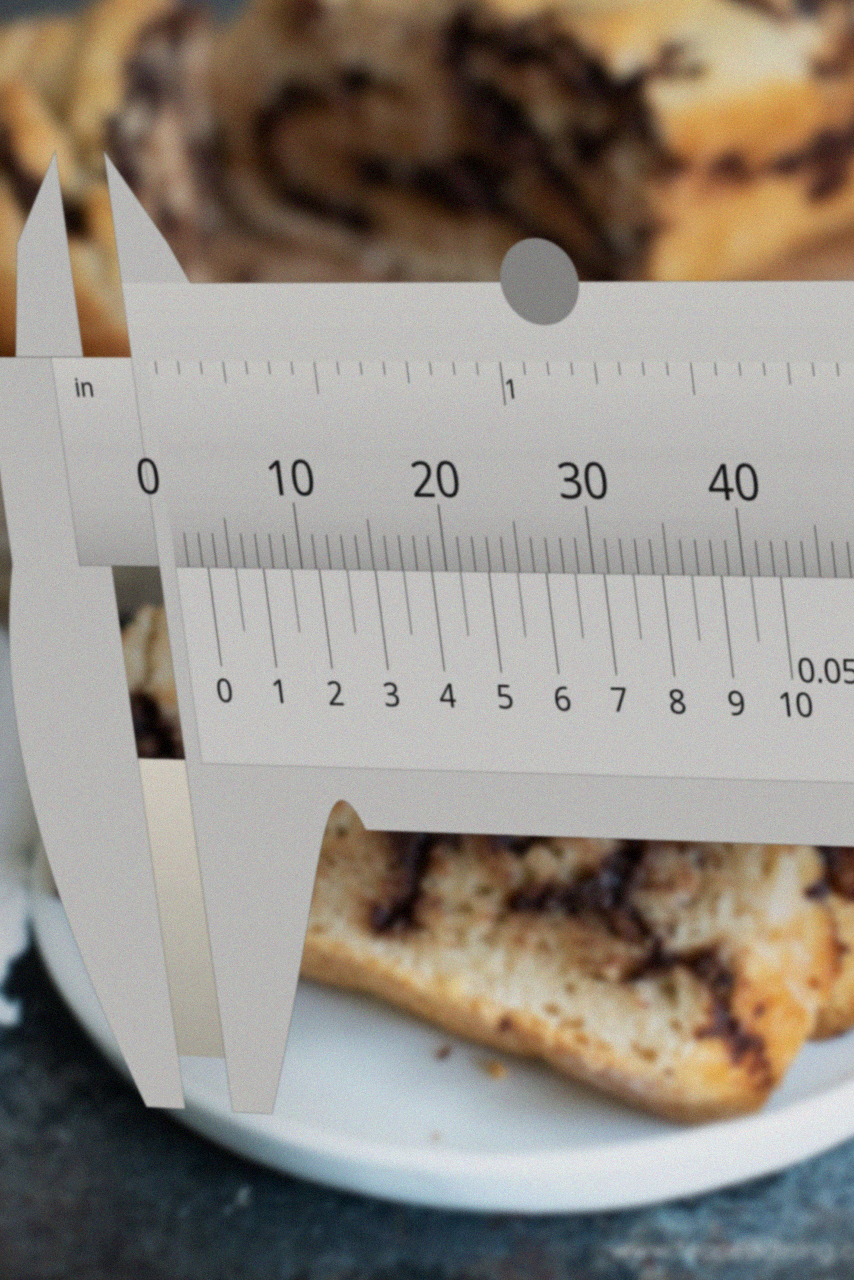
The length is 3.4; mm
